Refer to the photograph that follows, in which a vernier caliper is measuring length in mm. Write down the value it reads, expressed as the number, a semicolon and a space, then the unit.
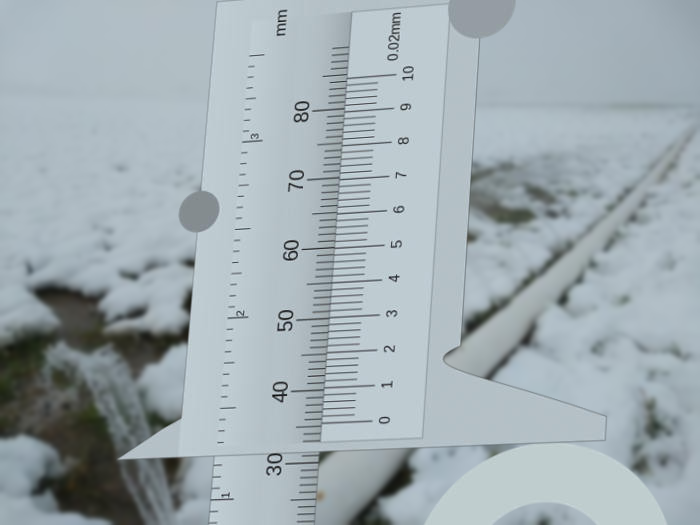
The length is 35.4; mm
